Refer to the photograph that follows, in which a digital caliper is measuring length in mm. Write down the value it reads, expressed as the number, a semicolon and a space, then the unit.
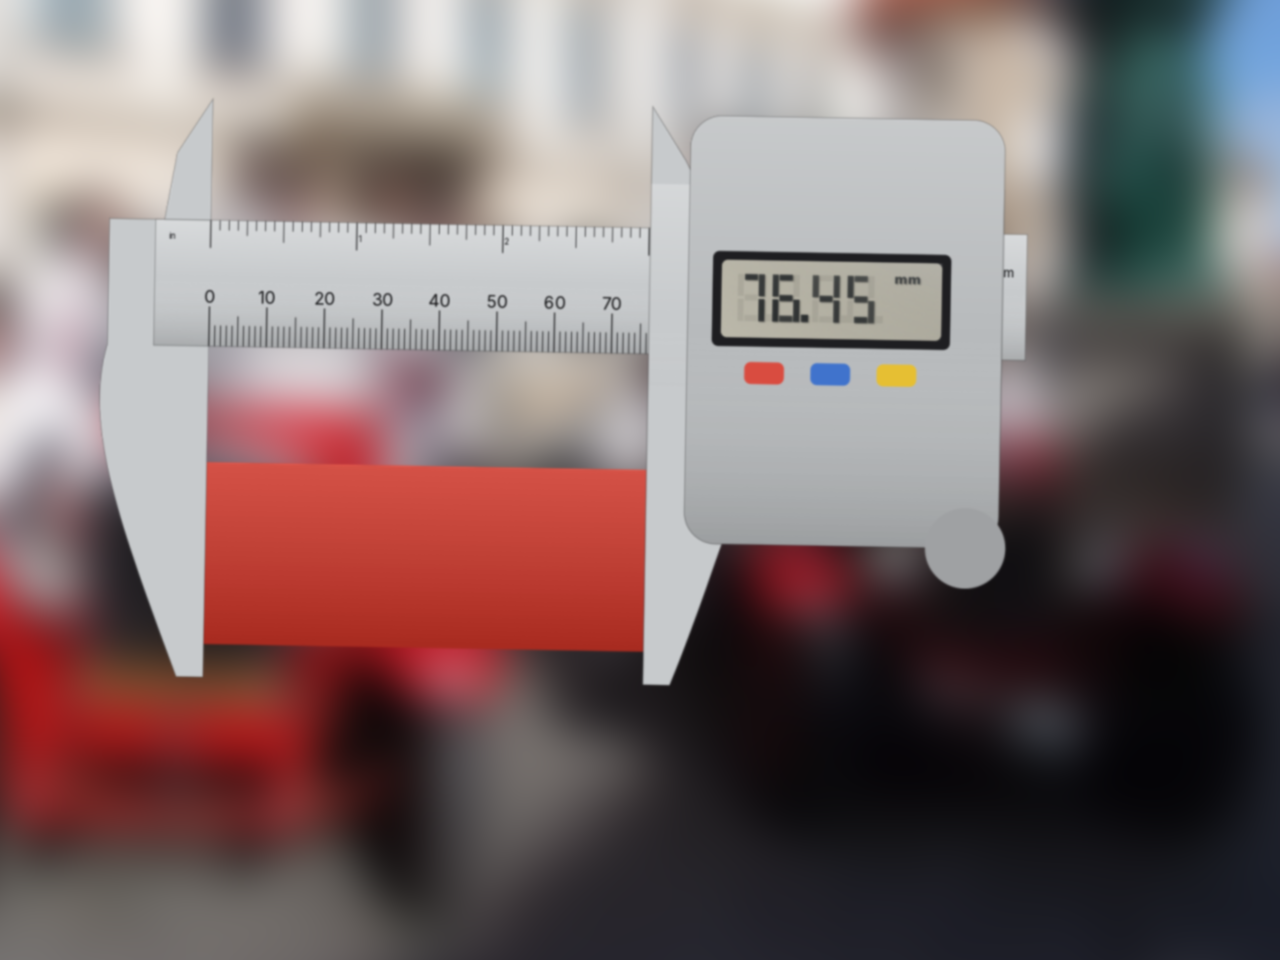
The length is 76.45; mm
